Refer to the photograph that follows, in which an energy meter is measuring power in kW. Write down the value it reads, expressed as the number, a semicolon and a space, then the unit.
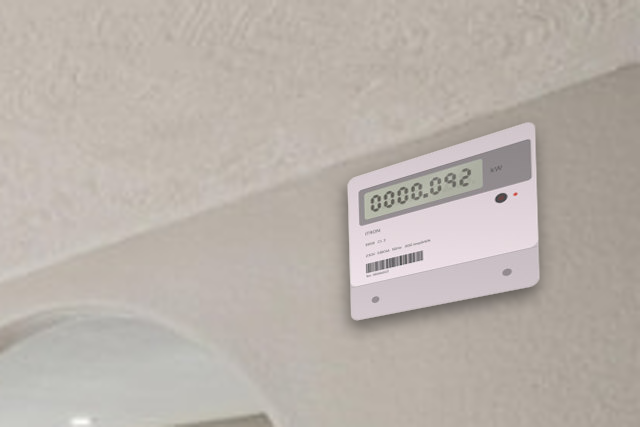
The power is 0.092; kW
